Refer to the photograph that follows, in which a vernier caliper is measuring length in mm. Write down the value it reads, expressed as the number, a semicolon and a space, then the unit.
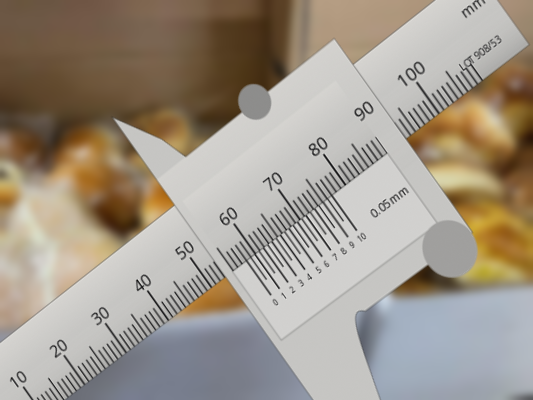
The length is 58.0; mm
